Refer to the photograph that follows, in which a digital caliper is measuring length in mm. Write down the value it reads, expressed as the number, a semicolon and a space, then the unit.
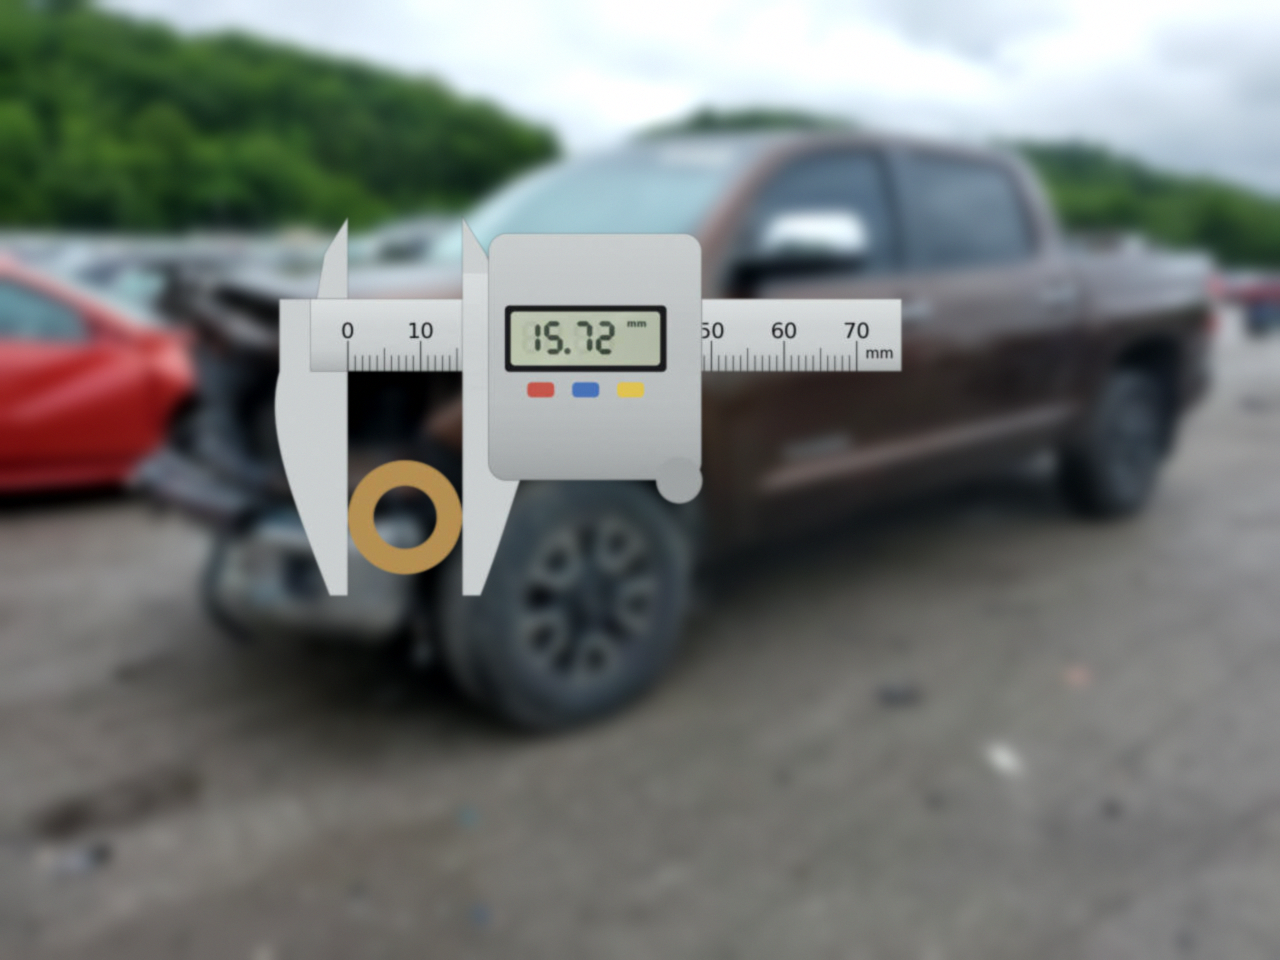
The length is 15.72; mm
